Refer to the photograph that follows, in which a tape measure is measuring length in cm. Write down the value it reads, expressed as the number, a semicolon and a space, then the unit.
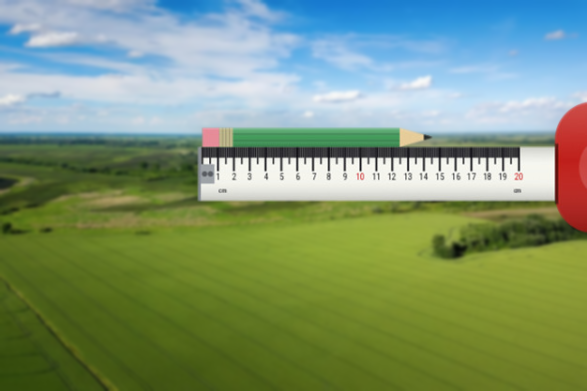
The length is 14.5; cm
